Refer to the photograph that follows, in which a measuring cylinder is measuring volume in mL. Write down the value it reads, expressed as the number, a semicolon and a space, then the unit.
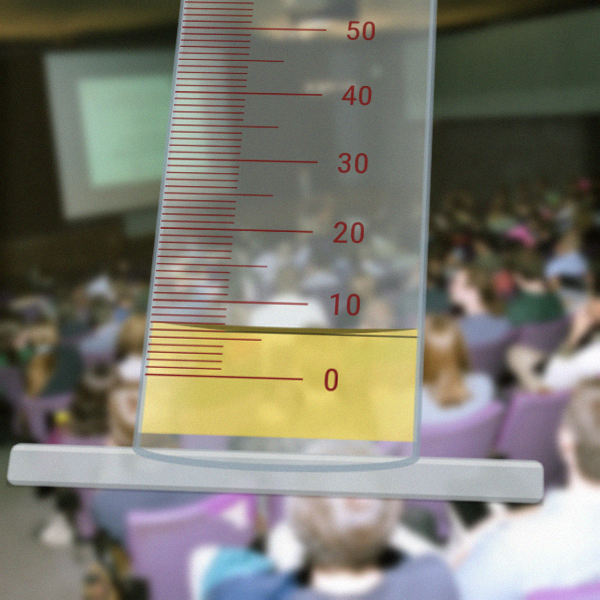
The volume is 6; mL
